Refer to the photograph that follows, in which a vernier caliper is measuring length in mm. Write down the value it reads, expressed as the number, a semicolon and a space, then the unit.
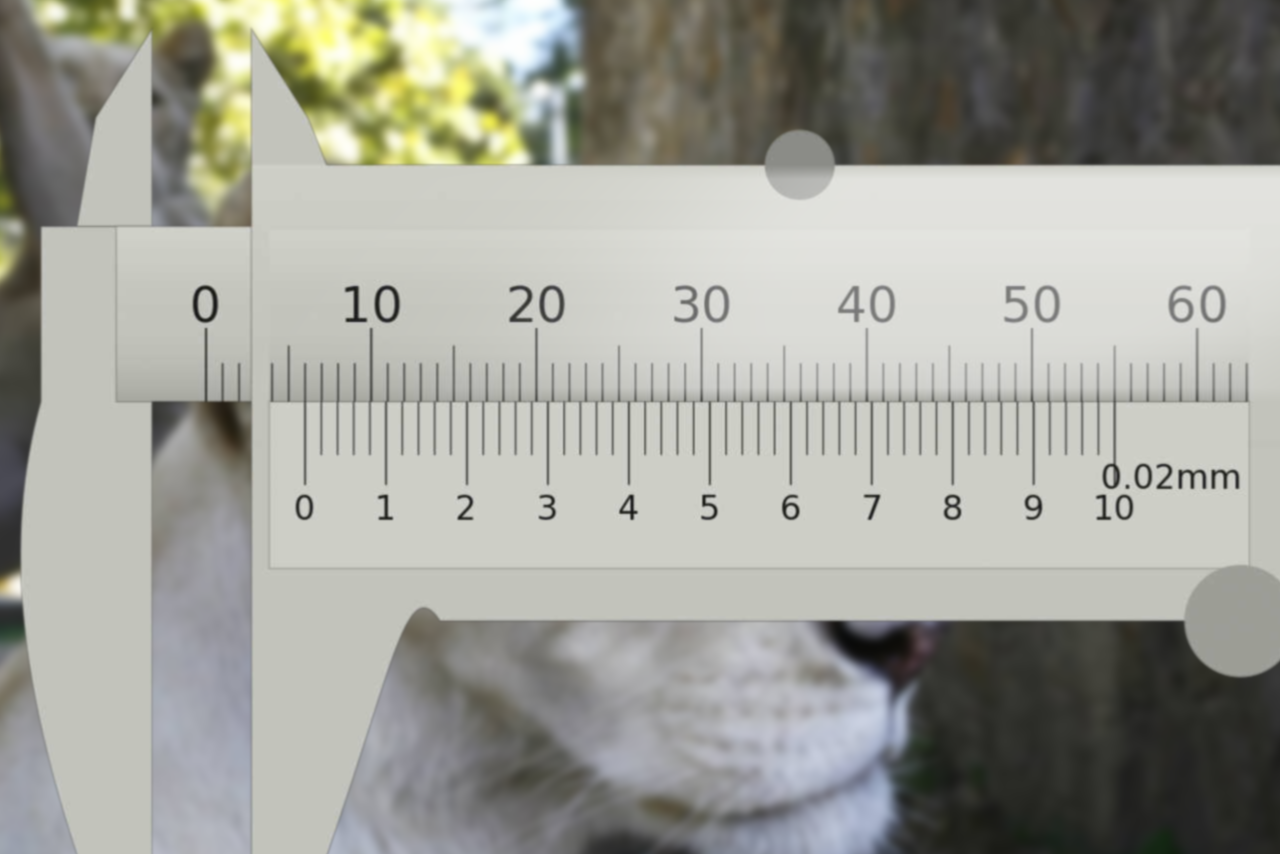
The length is 6.0; mm
